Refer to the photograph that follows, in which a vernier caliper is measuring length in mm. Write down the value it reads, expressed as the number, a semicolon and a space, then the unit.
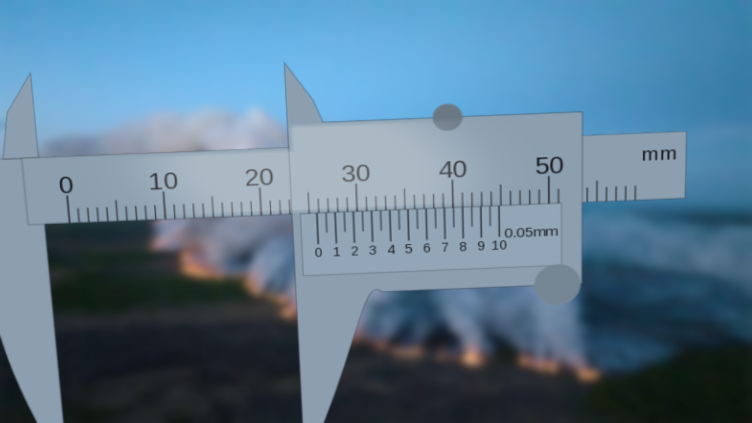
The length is 25.8; mm
